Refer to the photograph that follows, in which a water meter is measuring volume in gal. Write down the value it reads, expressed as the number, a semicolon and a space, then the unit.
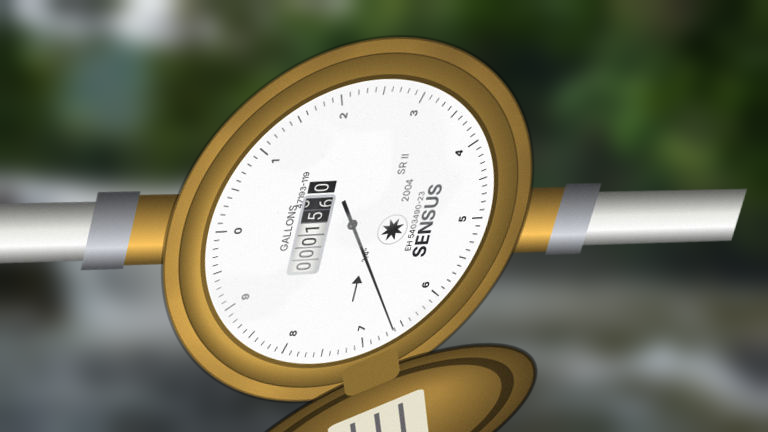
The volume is 1556.6; gal
